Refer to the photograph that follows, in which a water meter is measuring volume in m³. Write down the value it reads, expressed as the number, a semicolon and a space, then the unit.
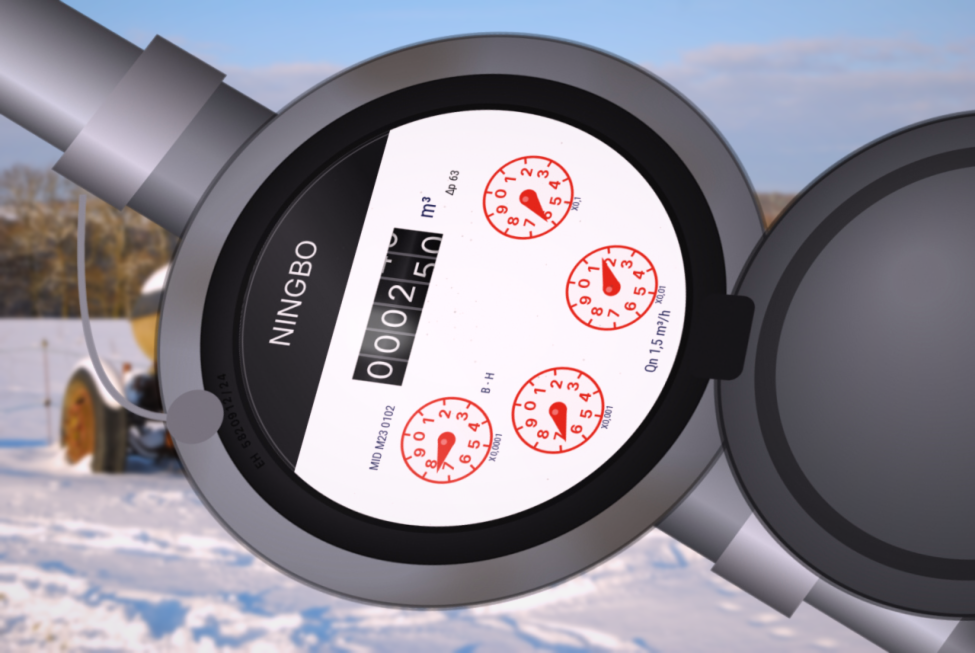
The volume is 249.6167; m³
